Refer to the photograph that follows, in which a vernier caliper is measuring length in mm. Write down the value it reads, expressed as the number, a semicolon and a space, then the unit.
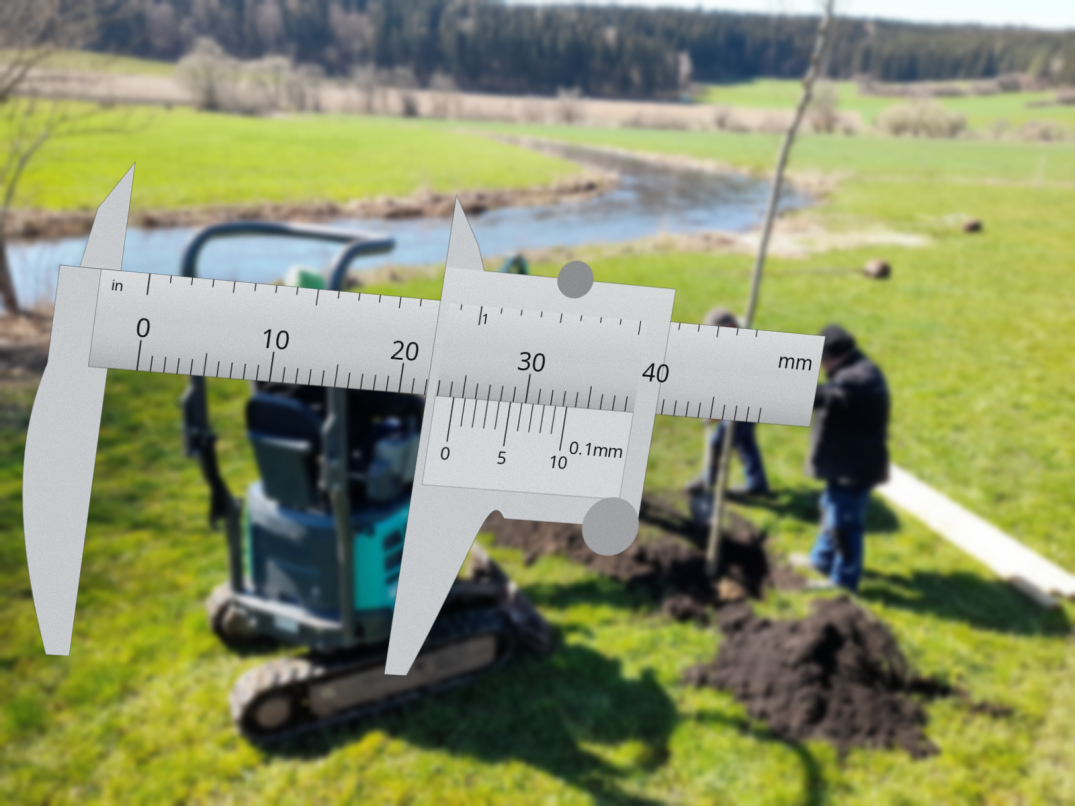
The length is 24.3; mm
